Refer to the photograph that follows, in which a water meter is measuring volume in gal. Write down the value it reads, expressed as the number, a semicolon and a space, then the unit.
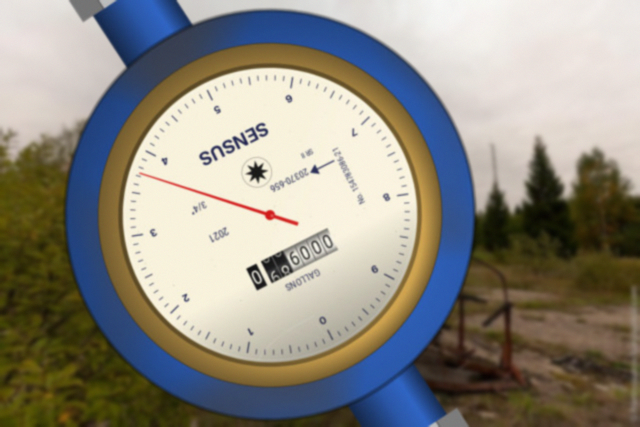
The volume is 9893.7; gal
